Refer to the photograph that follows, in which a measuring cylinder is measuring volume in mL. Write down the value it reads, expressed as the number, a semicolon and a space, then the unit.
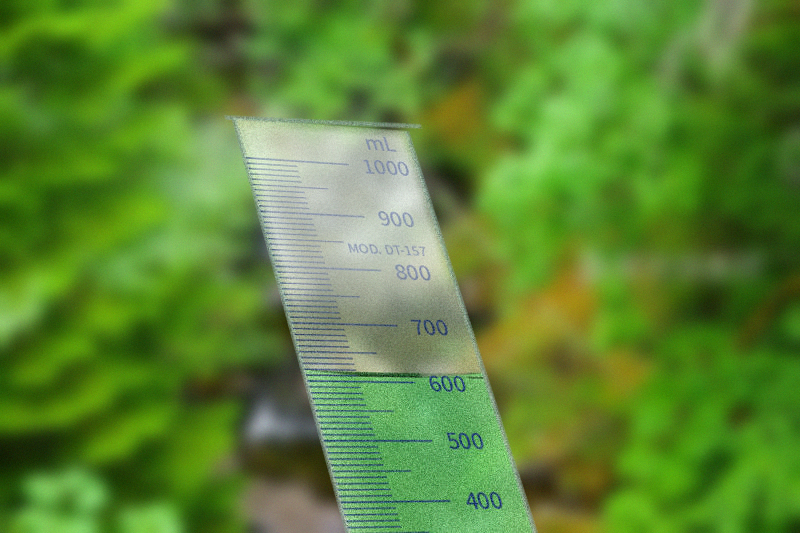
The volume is 610; mL
